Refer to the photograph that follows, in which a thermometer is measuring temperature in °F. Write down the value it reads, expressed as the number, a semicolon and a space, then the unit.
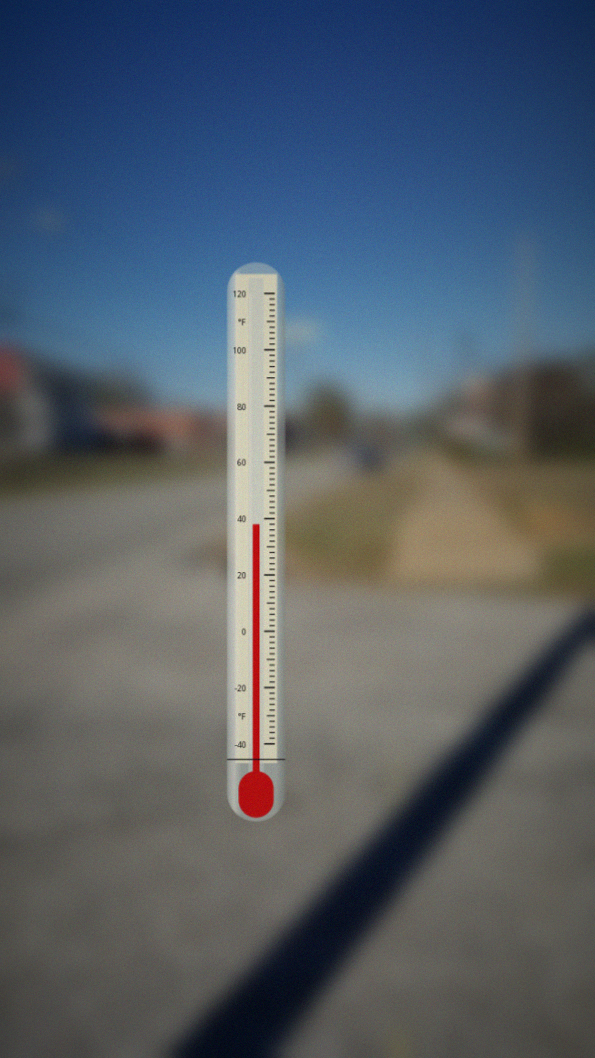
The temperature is 38; °F
